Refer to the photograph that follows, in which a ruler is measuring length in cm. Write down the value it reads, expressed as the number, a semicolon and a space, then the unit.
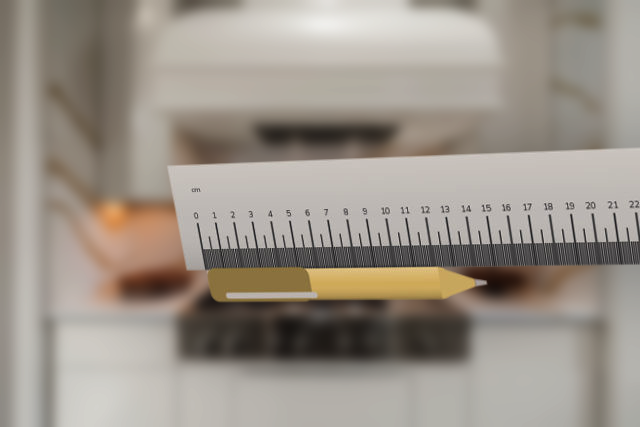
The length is 14.5; cm
